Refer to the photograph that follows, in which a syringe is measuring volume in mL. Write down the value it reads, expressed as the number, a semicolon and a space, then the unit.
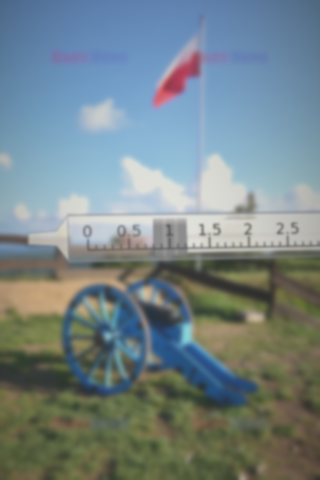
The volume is 0.8; mL
